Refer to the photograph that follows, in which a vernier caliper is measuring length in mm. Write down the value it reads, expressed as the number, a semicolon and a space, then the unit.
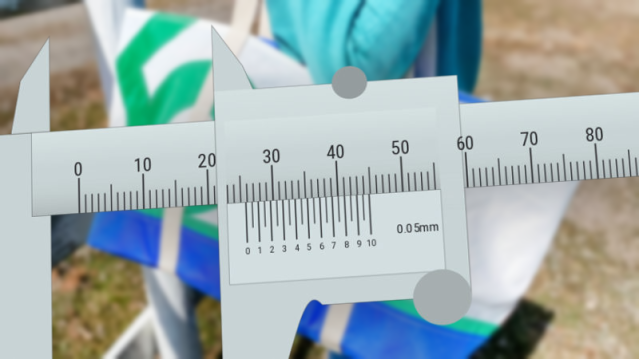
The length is 25.8; mm
